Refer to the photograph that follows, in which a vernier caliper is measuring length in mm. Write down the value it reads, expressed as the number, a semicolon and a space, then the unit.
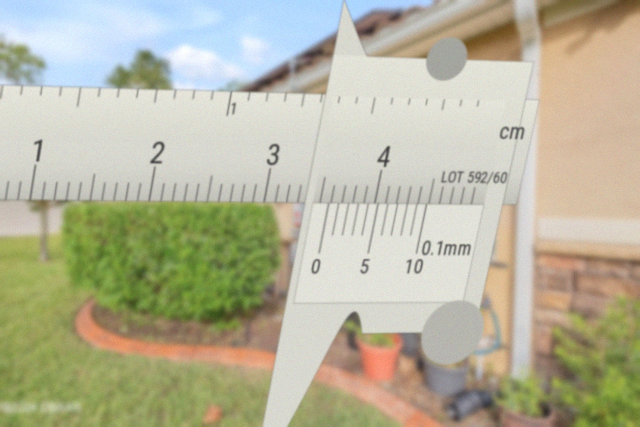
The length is 35.8; mm
